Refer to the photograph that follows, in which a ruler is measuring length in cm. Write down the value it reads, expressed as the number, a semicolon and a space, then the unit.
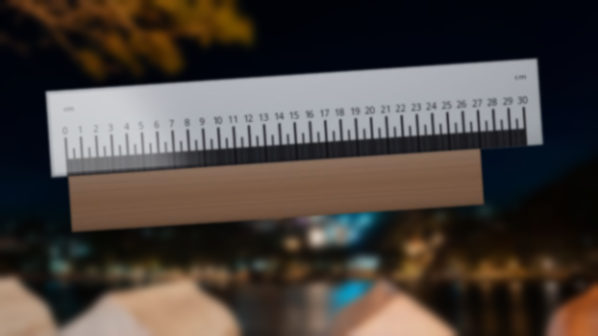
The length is 27; cm
